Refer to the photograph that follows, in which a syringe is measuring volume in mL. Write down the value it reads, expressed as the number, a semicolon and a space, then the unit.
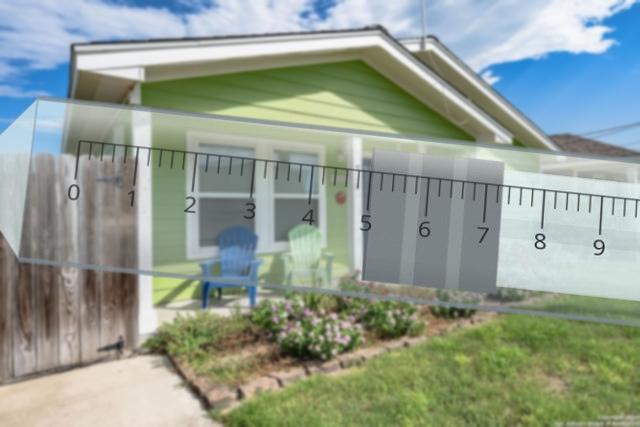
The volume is 5; mL
